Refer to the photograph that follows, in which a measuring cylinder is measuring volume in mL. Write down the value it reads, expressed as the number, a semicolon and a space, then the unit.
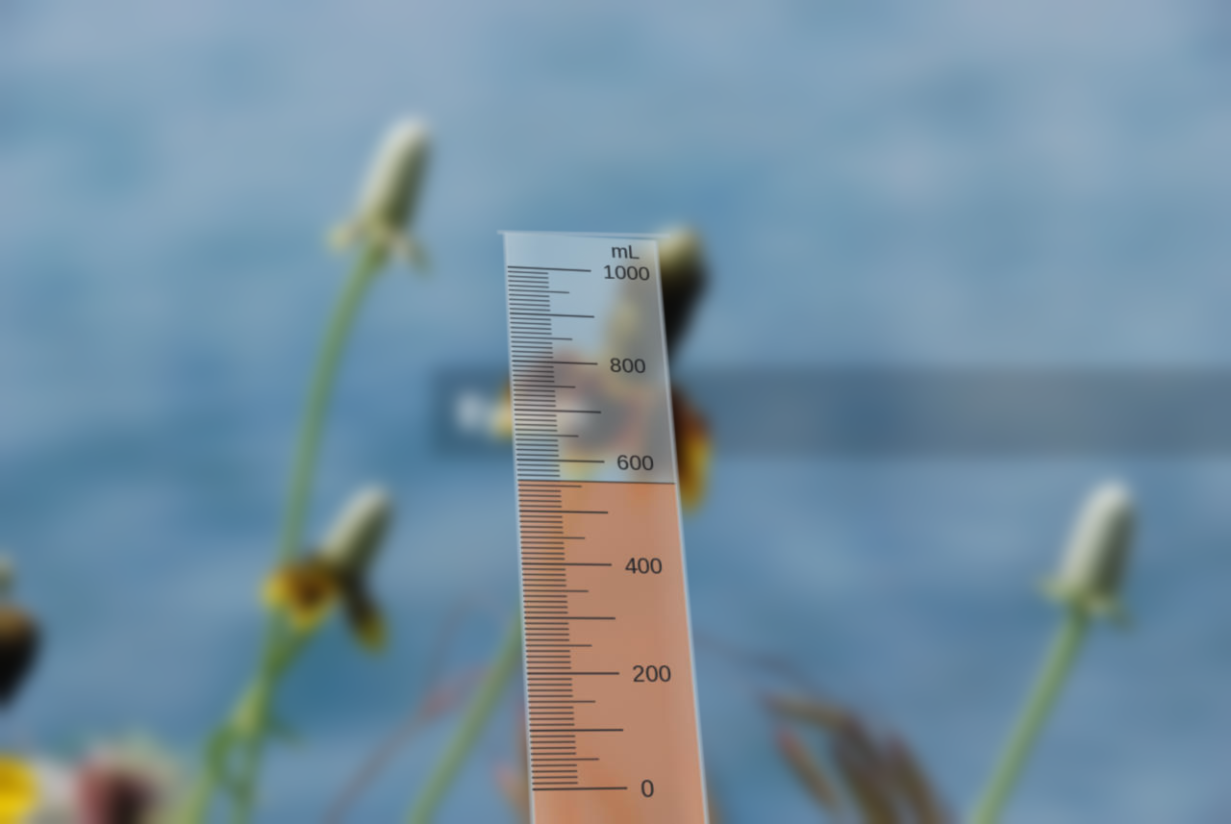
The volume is 560; mL
